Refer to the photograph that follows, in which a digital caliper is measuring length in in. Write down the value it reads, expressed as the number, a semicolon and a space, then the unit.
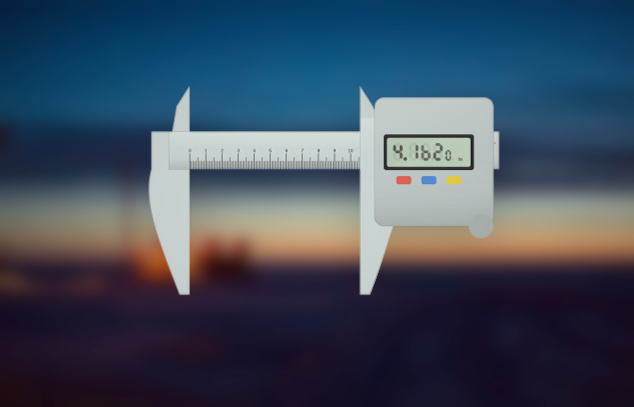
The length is 4.1620; in
